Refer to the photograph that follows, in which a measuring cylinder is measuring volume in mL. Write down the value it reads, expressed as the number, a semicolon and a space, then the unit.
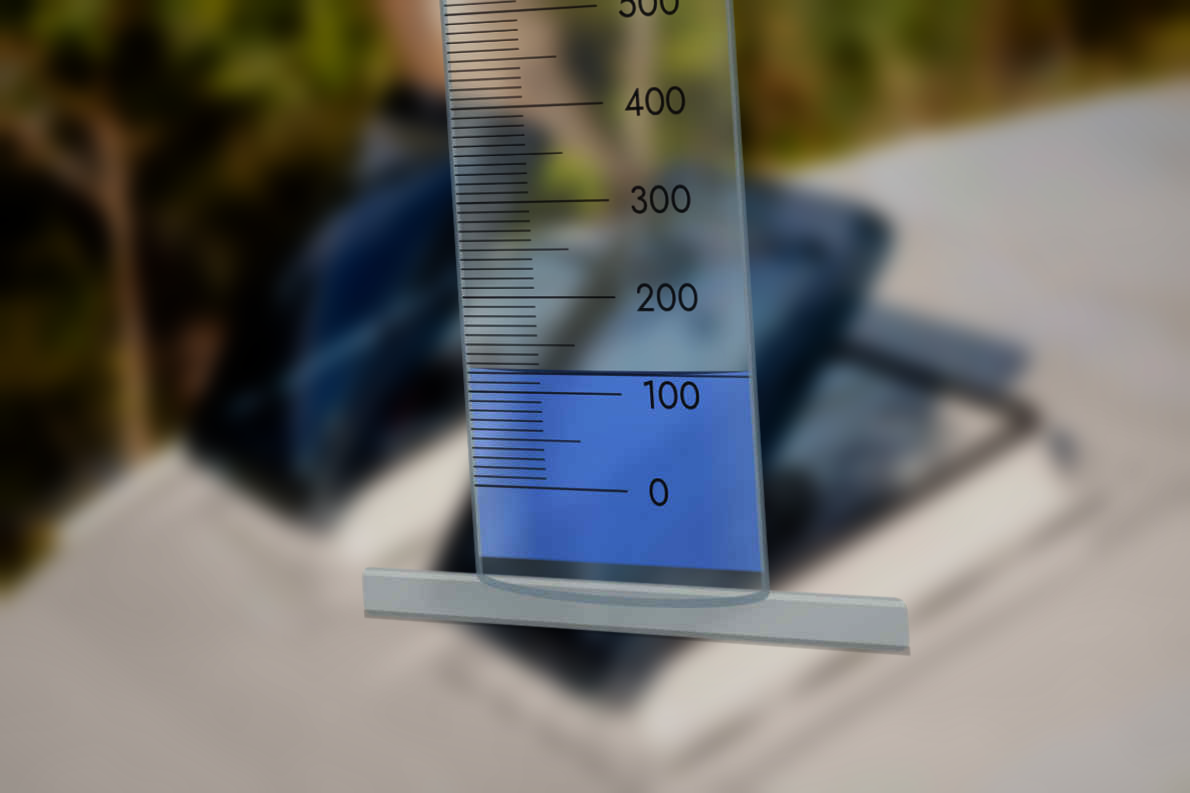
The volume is 120; mL
